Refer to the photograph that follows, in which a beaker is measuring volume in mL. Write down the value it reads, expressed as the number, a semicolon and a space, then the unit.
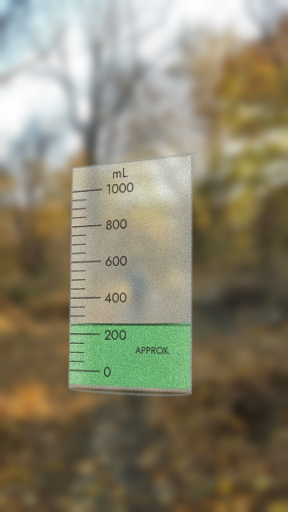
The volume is 250; mL
